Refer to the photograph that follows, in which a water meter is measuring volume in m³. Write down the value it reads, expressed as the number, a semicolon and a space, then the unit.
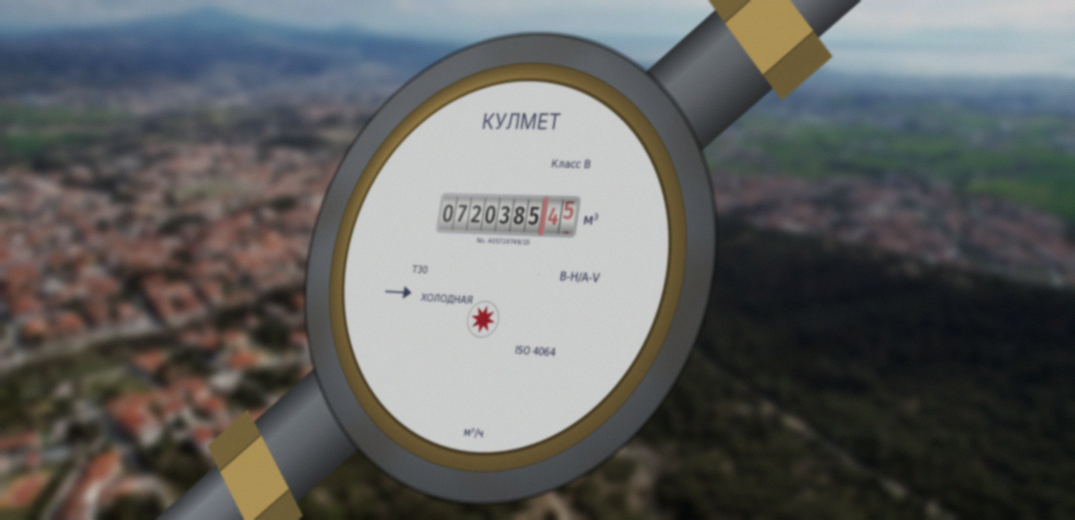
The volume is 720385.45; m³
